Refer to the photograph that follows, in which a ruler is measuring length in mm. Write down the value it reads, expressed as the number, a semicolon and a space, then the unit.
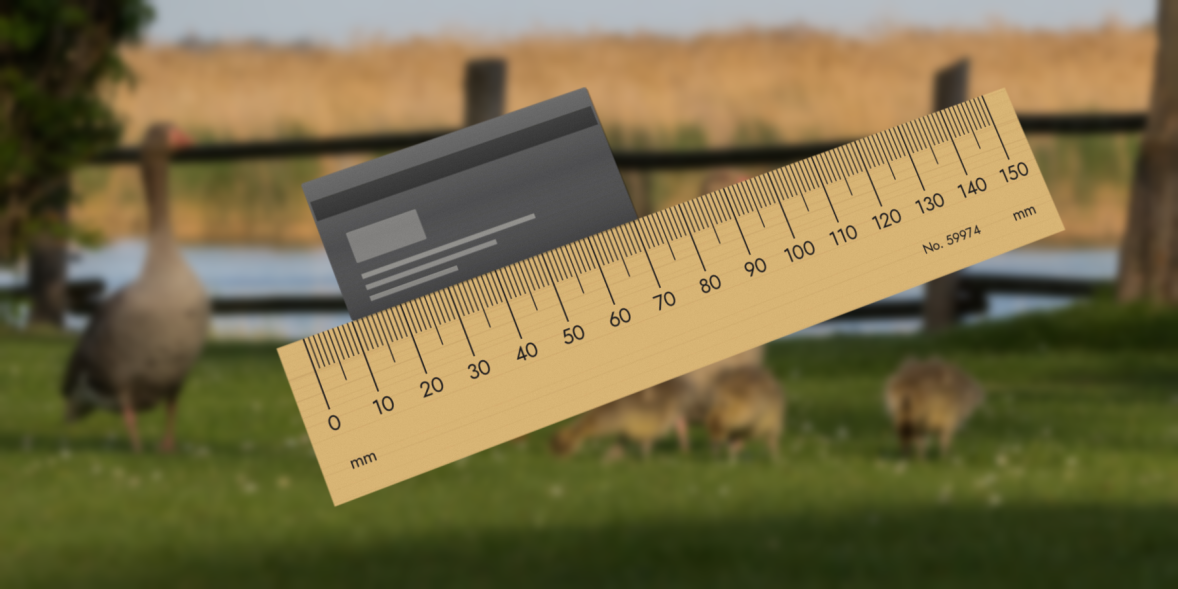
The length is 61; mm
